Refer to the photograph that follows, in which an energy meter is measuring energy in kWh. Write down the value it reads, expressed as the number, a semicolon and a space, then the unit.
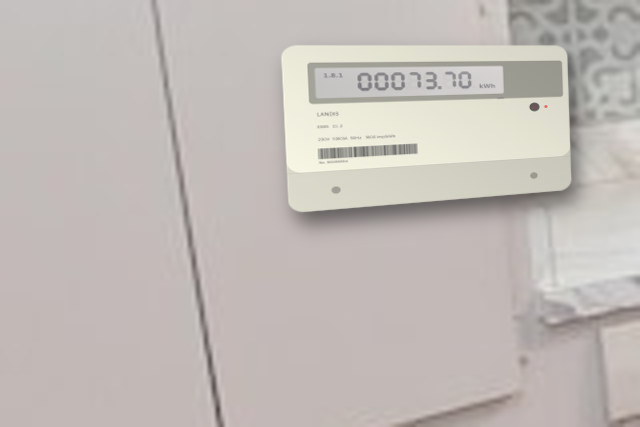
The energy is 73.70; kWh
